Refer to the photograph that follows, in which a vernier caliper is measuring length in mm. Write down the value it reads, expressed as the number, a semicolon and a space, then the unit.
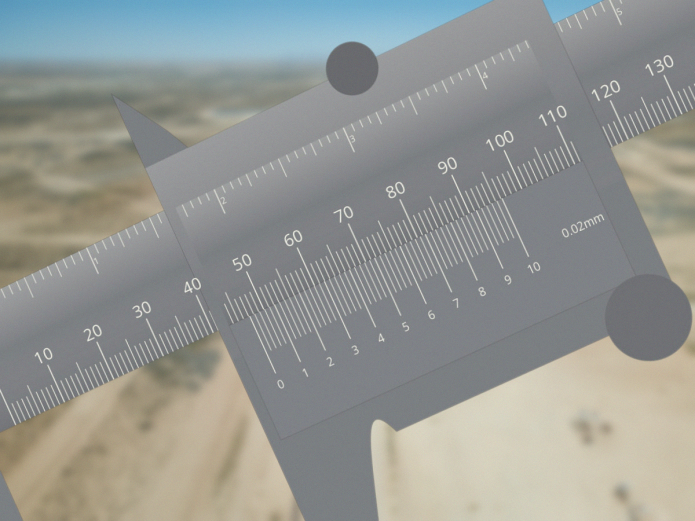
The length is 47.2; mm
